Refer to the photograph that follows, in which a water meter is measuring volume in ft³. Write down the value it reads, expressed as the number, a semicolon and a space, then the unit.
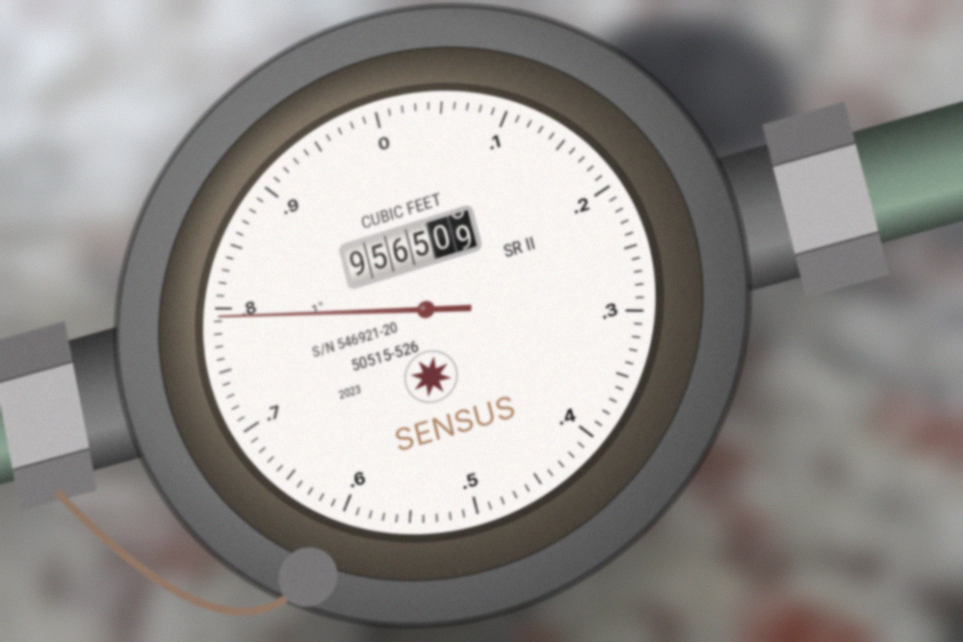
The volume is 956508.79; ft³
